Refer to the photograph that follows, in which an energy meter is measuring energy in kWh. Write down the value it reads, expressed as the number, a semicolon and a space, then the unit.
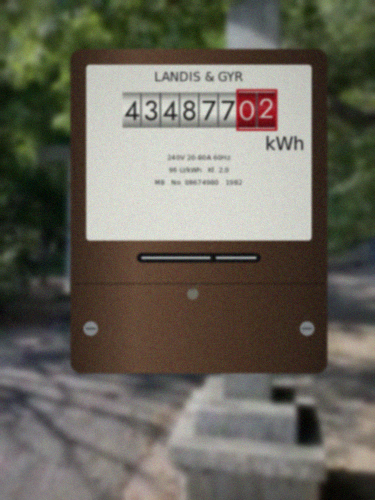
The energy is 434877.02; kWh
